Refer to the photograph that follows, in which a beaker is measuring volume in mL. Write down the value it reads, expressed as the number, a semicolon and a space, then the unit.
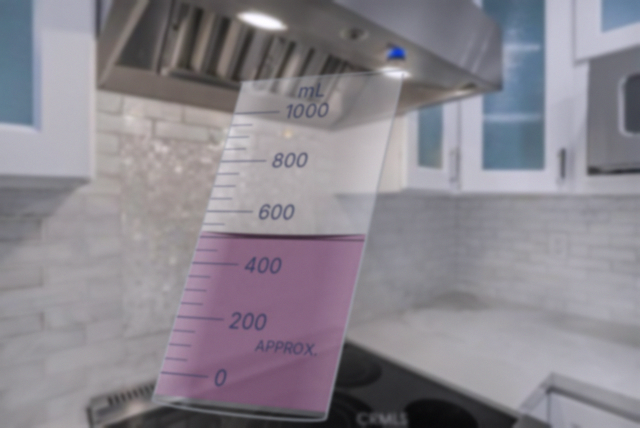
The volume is 500; mL
